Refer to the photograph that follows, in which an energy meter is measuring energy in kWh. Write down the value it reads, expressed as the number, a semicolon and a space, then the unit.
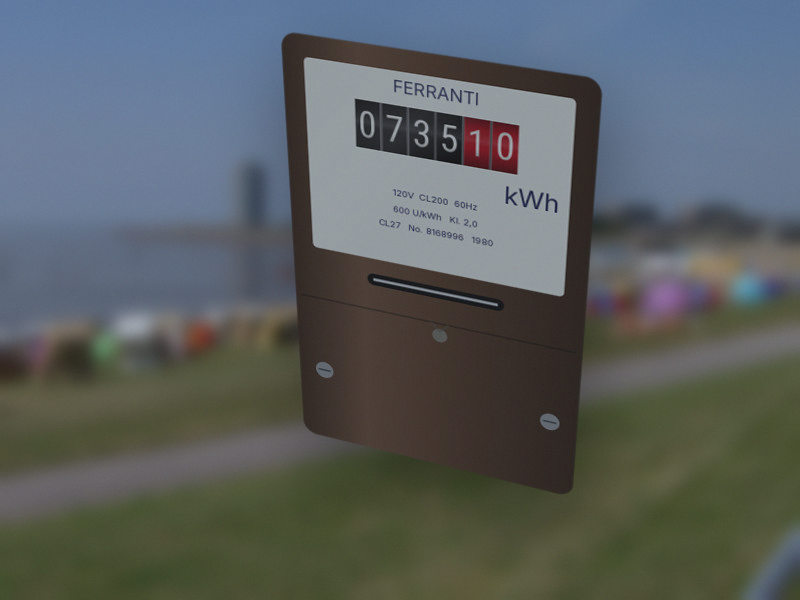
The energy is 735.10; kWh
